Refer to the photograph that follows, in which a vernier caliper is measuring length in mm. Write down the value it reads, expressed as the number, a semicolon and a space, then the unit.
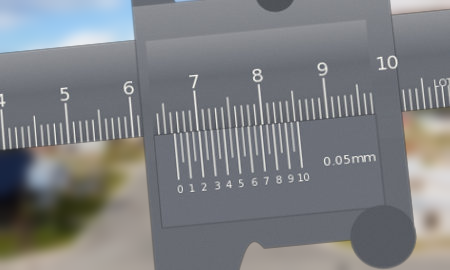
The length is 66.4; mm
